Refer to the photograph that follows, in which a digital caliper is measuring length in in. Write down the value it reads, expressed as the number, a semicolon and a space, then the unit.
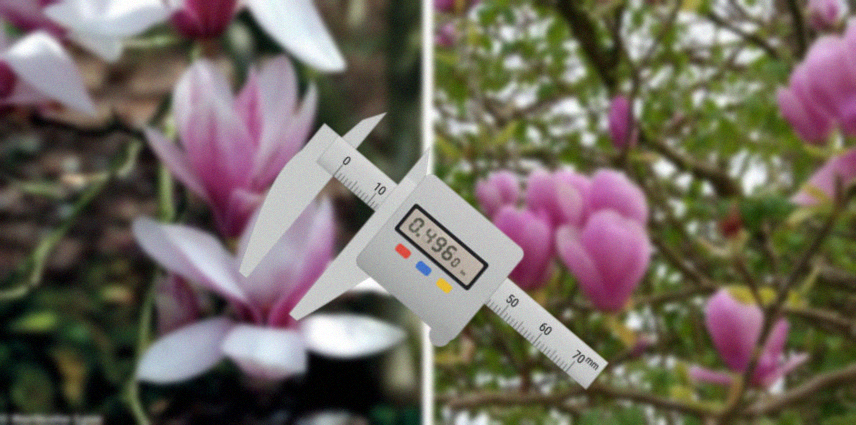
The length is 0.4960; in
